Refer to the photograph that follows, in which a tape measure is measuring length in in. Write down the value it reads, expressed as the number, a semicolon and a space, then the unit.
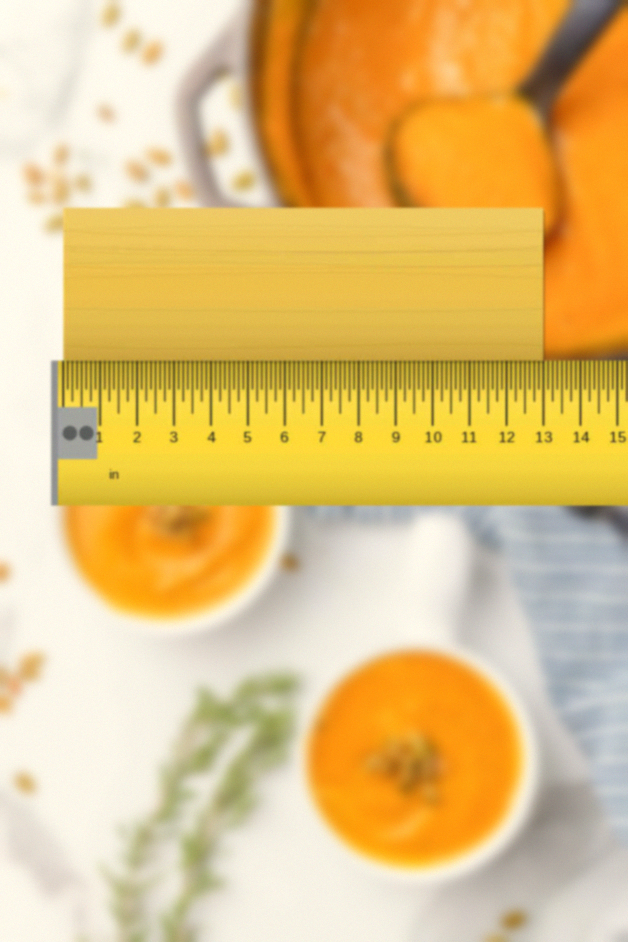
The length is 13; in
